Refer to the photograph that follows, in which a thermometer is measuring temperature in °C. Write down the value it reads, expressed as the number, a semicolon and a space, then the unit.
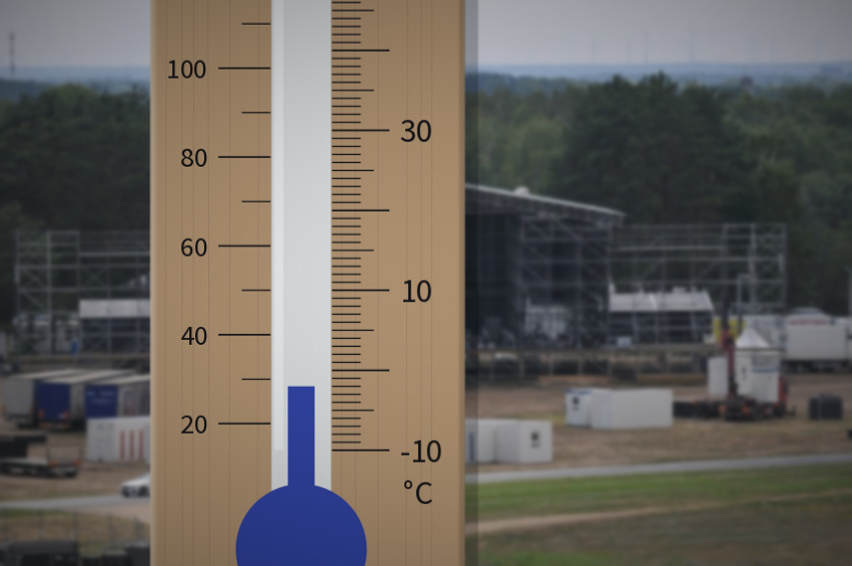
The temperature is -2; °C
